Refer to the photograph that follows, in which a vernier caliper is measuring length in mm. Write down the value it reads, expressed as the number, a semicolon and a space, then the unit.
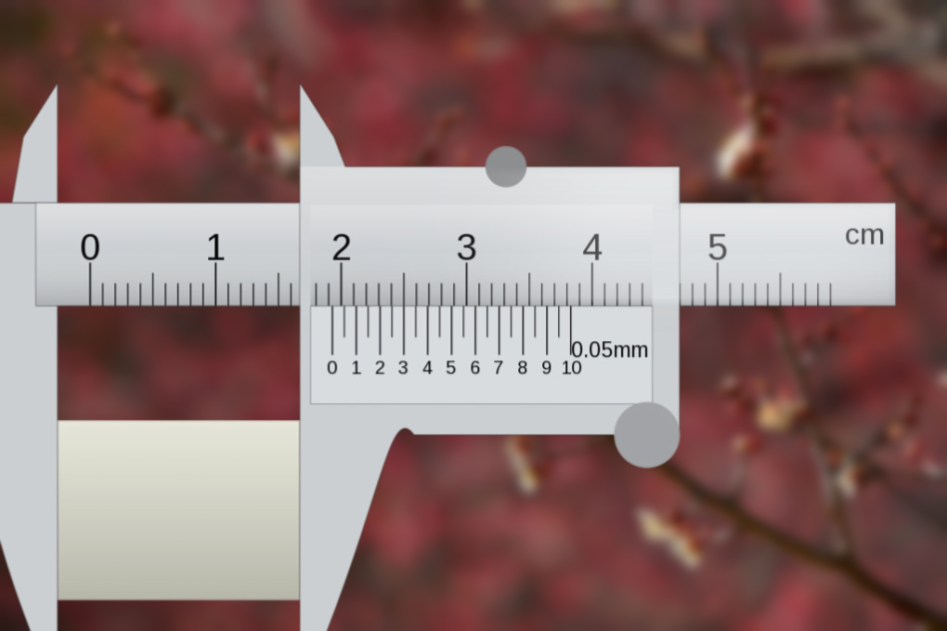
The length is 19.3; mm
